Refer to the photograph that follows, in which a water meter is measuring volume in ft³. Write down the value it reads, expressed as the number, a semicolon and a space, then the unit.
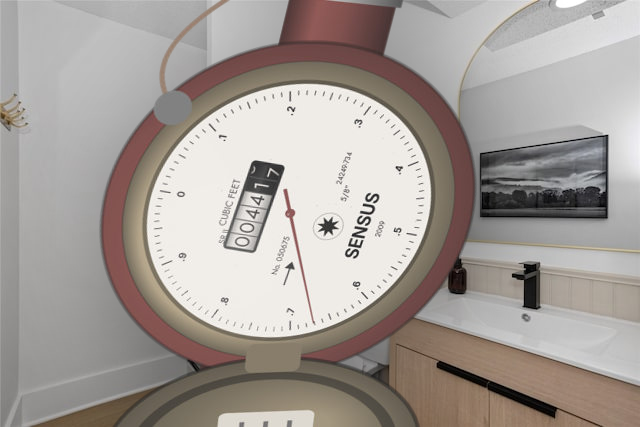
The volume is 4416.67; ft³
